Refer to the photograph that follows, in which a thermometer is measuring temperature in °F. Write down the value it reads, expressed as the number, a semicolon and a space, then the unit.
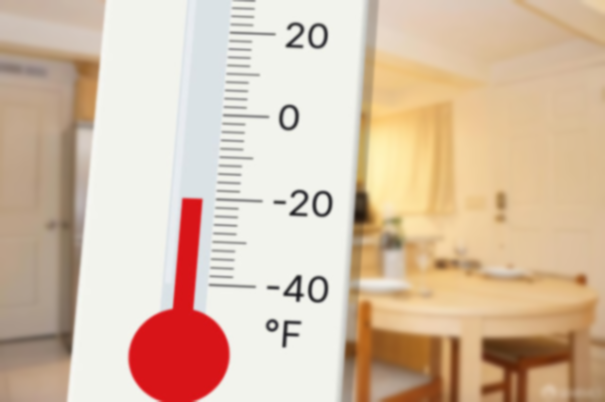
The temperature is -20; °F
